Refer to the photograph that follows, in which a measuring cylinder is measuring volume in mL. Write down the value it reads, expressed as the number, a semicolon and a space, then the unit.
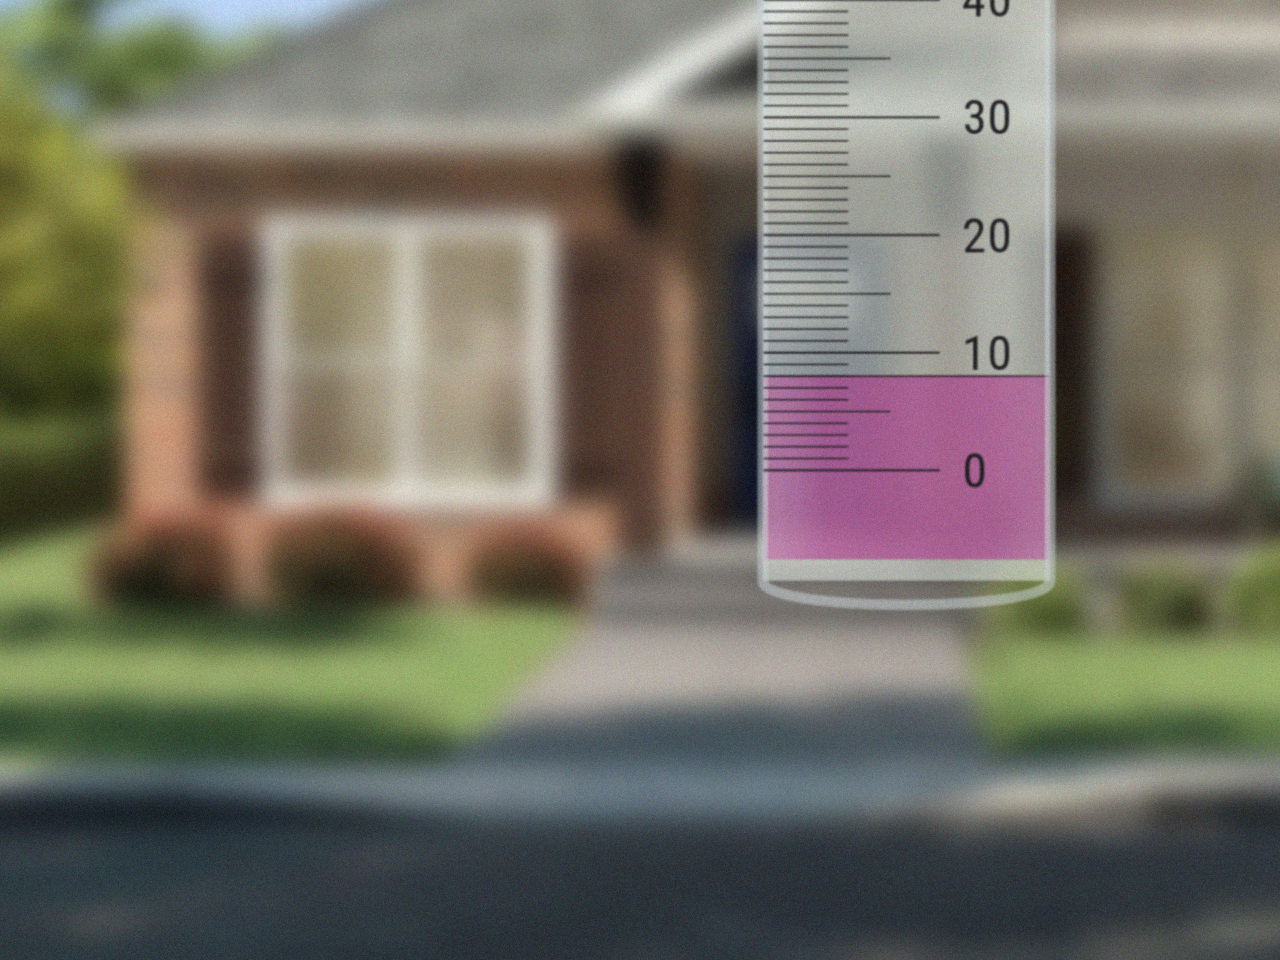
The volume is 8; mL
